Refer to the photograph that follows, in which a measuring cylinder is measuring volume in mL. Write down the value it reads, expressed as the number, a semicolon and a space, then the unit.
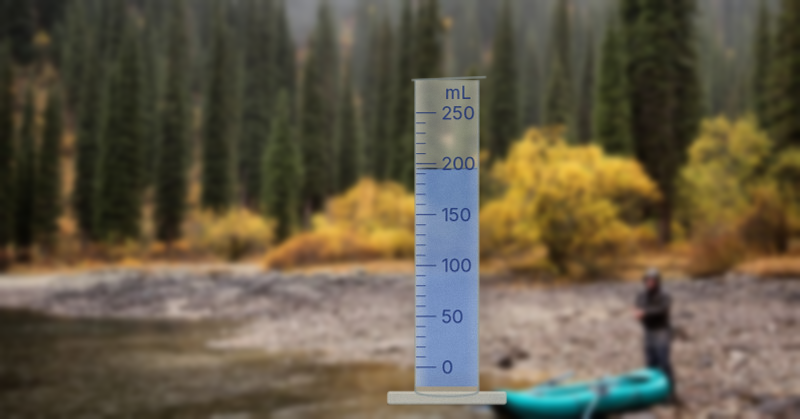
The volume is 195; mL
